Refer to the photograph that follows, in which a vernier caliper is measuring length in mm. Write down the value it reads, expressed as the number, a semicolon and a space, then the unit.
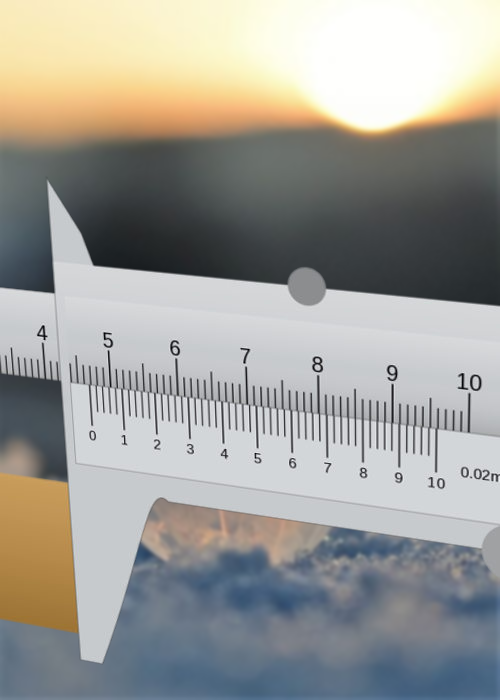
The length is 46.8; mm
